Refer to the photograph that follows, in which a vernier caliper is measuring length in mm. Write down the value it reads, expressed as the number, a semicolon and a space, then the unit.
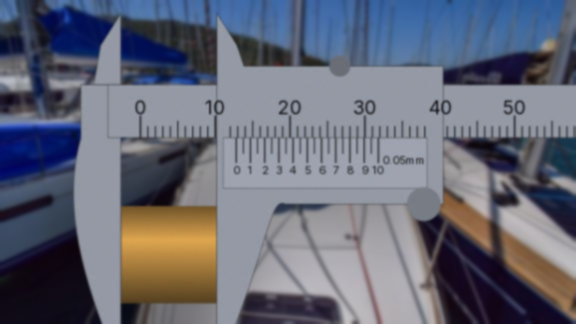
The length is 12.8; mm
